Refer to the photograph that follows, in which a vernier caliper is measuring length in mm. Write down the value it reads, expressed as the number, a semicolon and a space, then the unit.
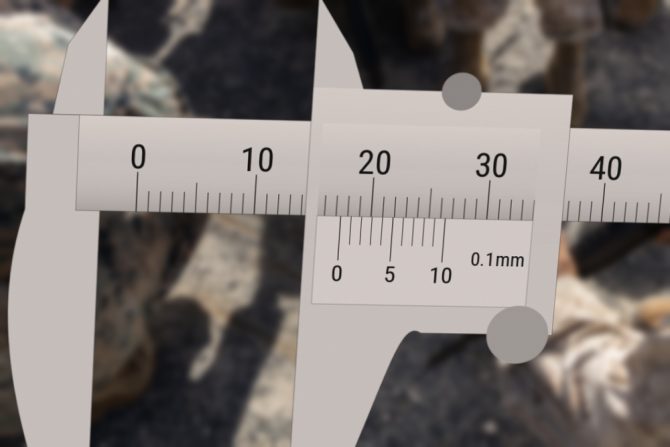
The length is 17.4; mm
